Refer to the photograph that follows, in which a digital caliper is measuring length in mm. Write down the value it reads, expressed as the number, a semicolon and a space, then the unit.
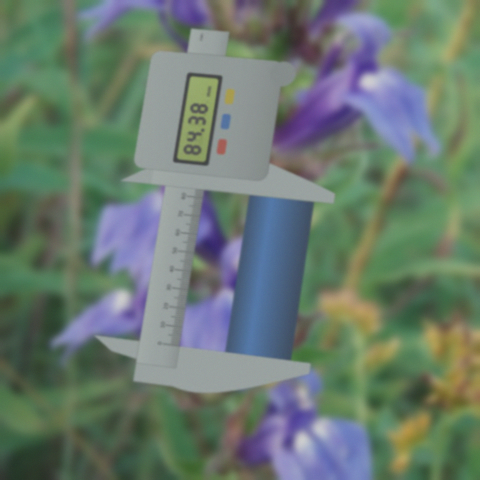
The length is 84.38; mm
